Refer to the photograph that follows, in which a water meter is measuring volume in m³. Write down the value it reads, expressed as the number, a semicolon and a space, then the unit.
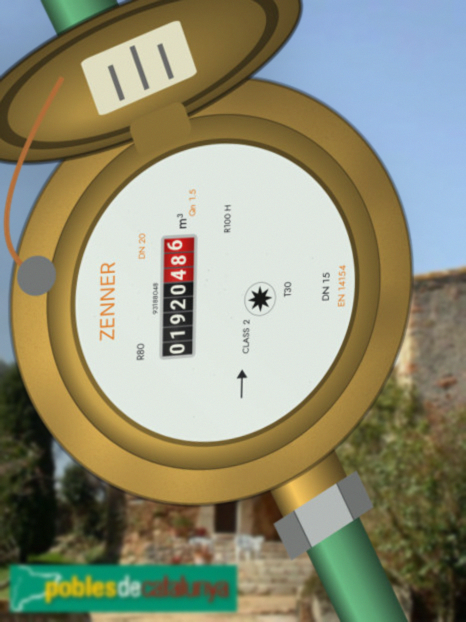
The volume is 1920.486; m³
